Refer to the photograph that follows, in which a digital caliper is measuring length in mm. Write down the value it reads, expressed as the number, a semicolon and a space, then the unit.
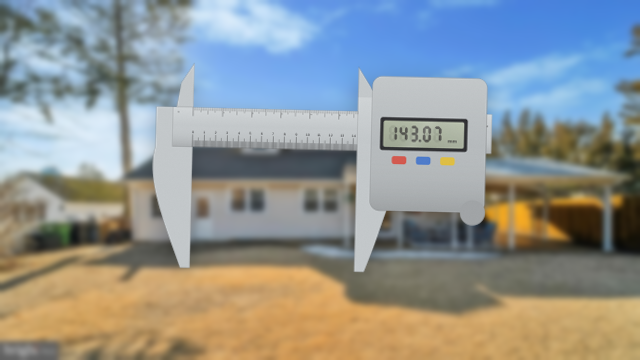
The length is 143.07; mm
